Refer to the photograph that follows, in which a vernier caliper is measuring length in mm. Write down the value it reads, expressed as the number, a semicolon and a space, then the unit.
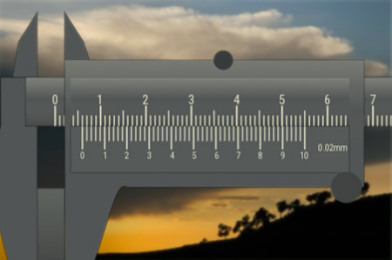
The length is 6.0; mm
